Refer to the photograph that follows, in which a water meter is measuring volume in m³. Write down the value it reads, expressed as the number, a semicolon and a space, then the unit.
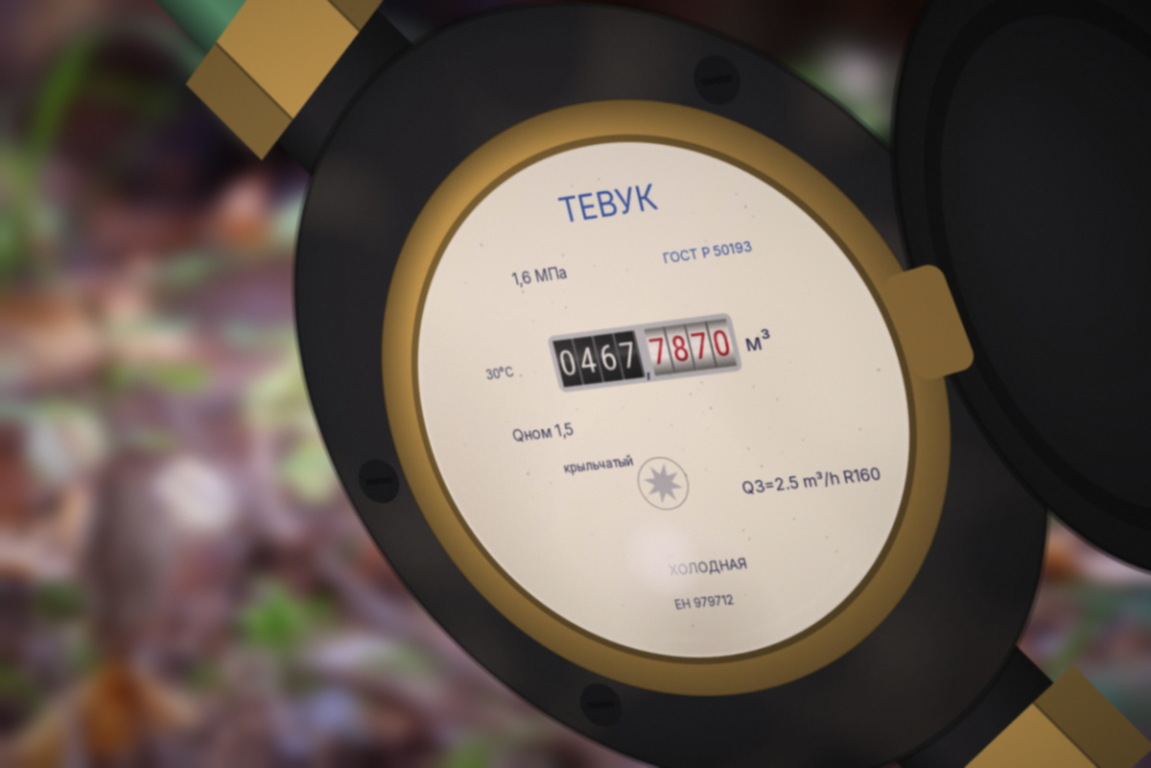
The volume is 467.7870; m³
